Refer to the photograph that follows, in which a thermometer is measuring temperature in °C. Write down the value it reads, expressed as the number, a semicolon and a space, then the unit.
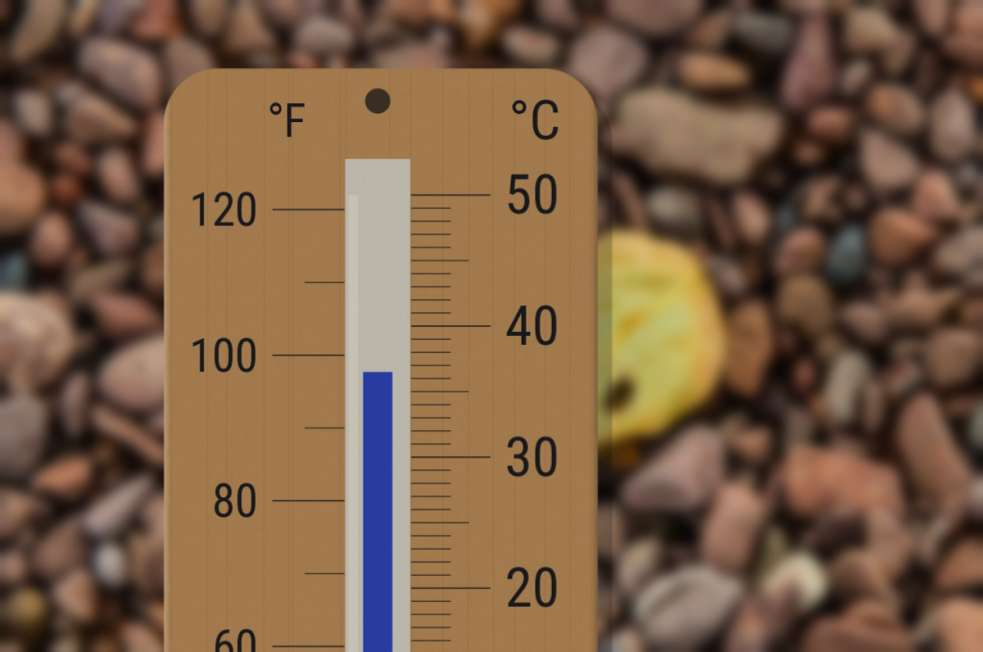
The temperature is 36.5; °C
